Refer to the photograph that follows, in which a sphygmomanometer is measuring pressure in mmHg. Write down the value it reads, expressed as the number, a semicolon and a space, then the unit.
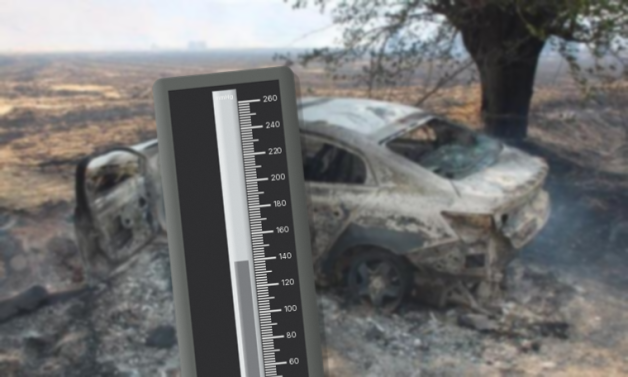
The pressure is 140; mmHg
